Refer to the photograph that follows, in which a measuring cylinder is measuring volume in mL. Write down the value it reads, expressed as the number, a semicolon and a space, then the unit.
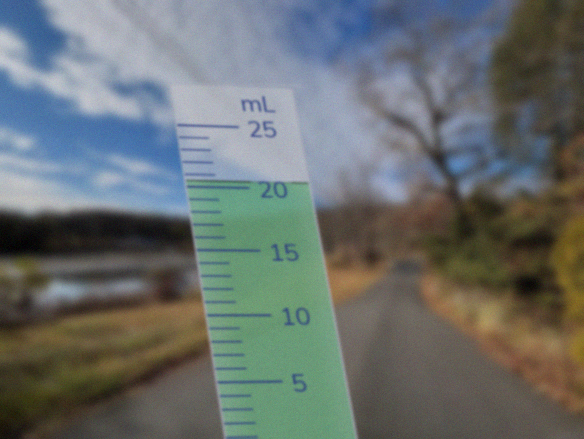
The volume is 20.5; mL
